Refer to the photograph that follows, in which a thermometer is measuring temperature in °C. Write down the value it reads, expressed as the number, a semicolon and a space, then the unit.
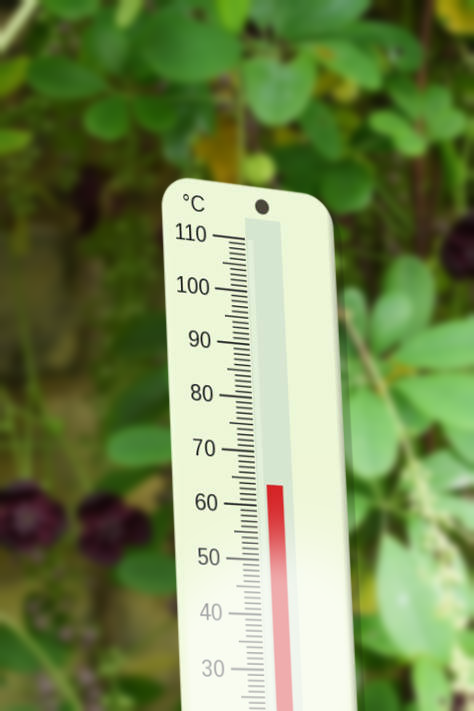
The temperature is 64; °C
